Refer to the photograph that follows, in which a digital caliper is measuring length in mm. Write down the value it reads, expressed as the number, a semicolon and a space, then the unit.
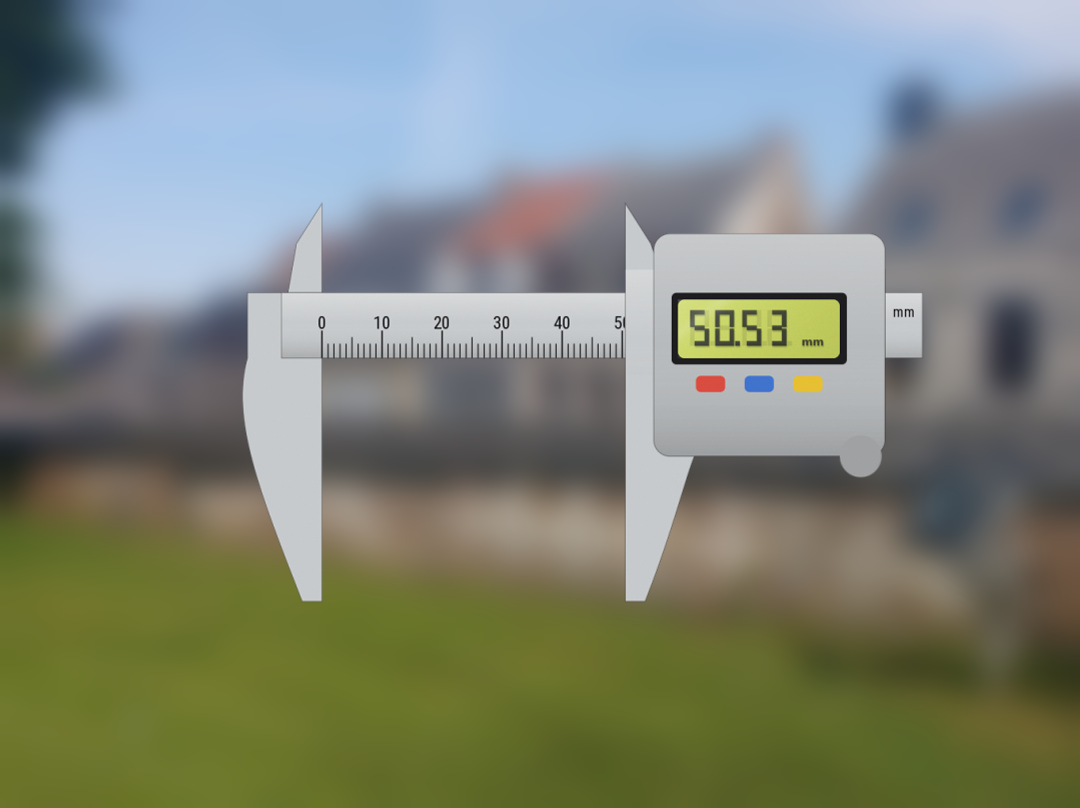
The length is 50.53; mm
